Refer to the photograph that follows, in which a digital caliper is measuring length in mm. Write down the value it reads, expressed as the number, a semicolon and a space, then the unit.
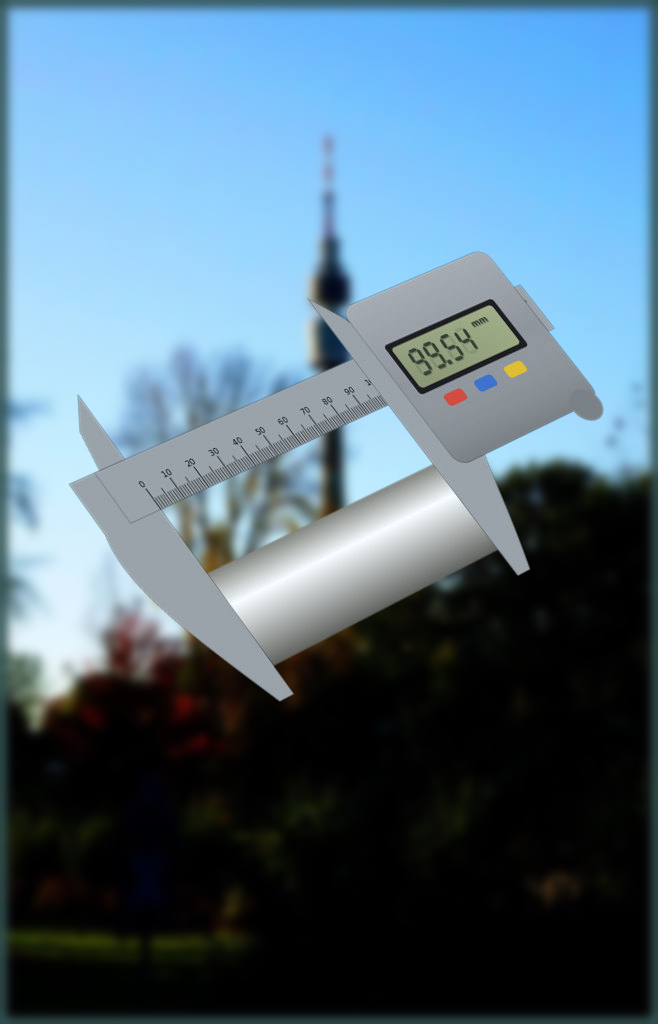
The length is 99.54; mm
